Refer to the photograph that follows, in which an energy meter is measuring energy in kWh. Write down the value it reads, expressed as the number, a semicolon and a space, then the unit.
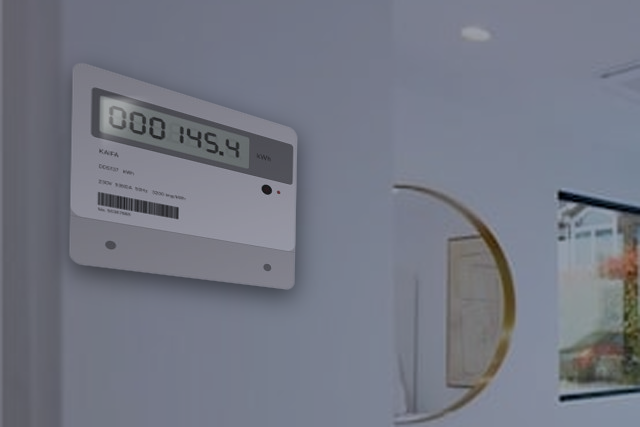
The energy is 145.4; kWh
